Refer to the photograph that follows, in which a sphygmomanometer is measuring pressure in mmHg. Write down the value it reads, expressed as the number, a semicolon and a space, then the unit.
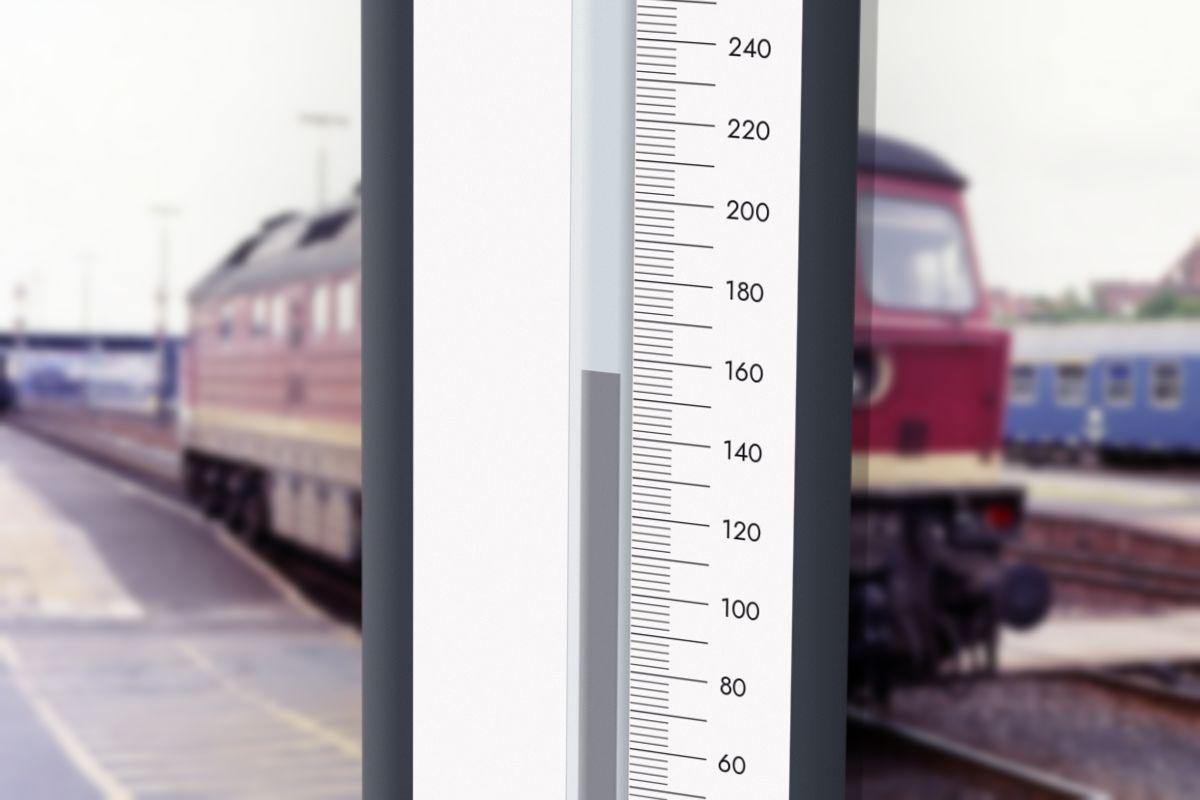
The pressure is 156; mmHg
